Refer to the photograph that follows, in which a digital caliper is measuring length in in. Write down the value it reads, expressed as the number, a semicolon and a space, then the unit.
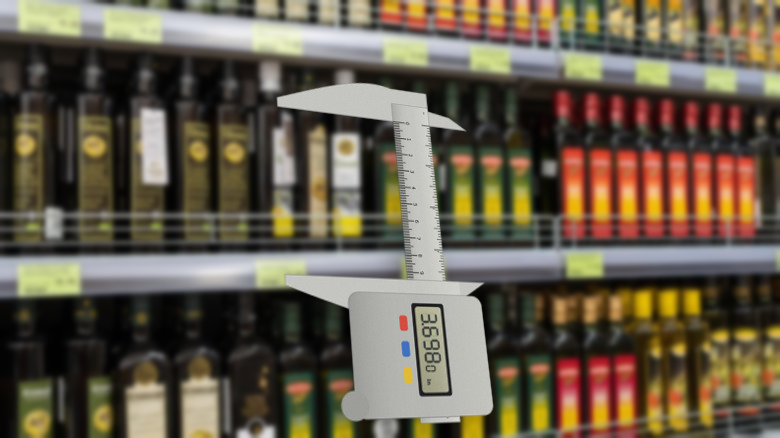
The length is 3.6980; in
